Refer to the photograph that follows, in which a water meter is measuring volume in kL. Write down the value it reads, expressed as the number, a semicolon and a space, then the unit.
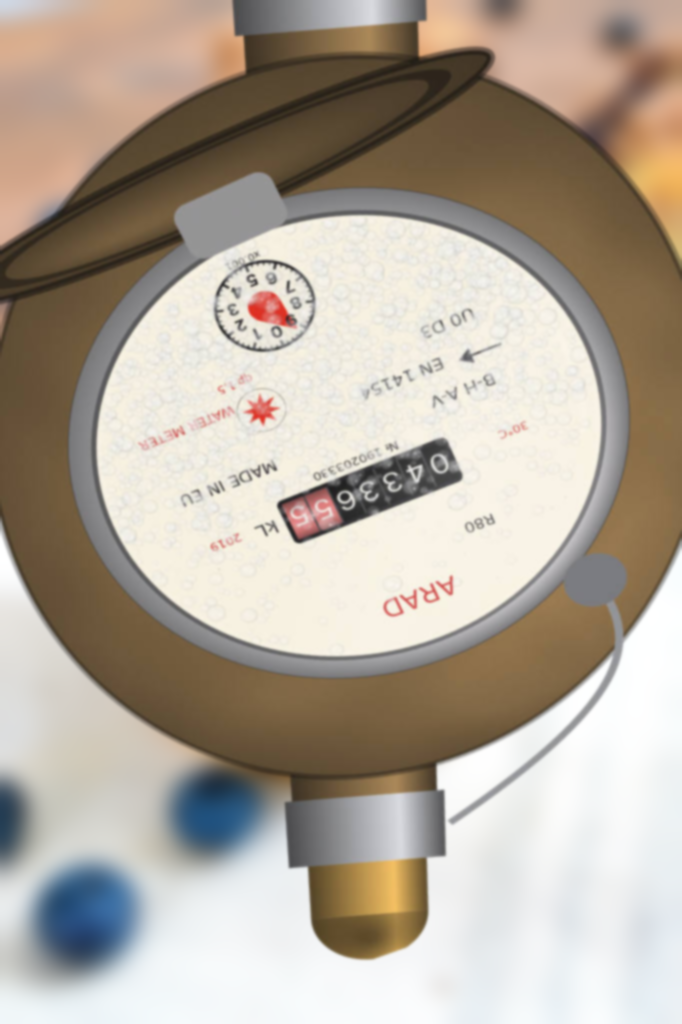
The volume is 4336.549; kL
